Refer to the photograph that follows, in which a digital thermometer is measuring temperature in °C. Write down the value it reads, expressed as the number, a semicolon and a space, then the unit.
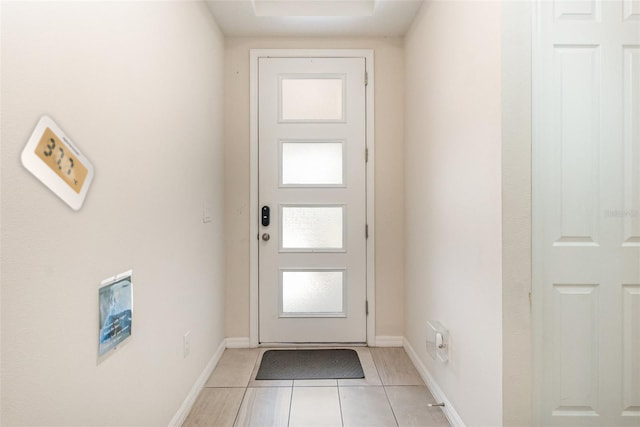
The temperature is 37.7; °C
